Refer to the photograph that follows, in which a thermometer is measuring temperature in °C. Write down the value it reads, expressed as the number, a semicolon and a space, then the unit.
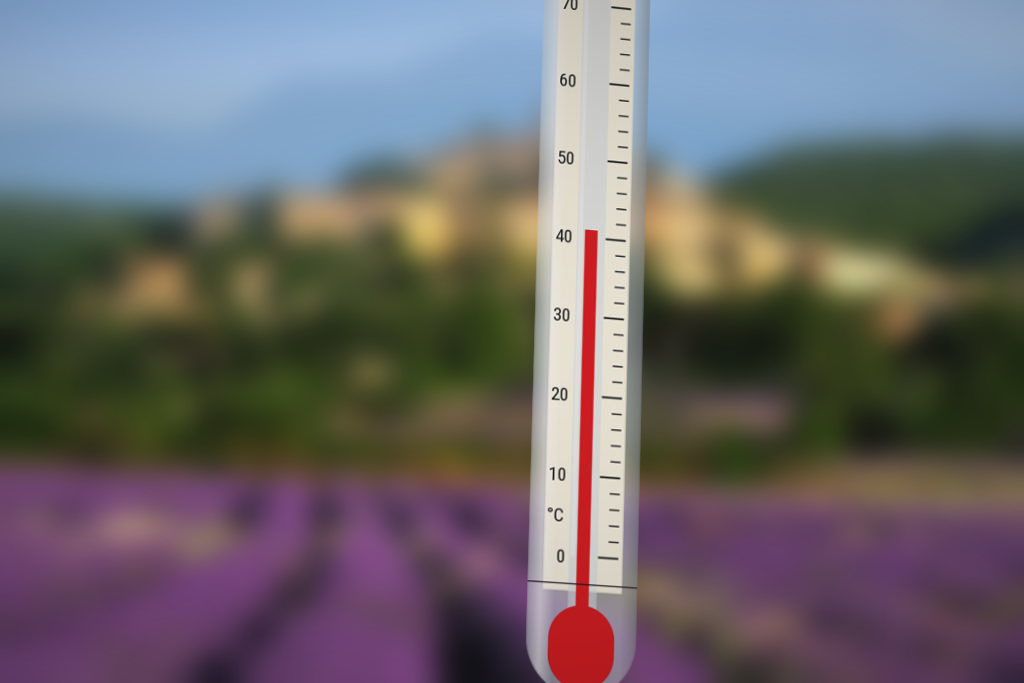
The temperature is 41; °C
